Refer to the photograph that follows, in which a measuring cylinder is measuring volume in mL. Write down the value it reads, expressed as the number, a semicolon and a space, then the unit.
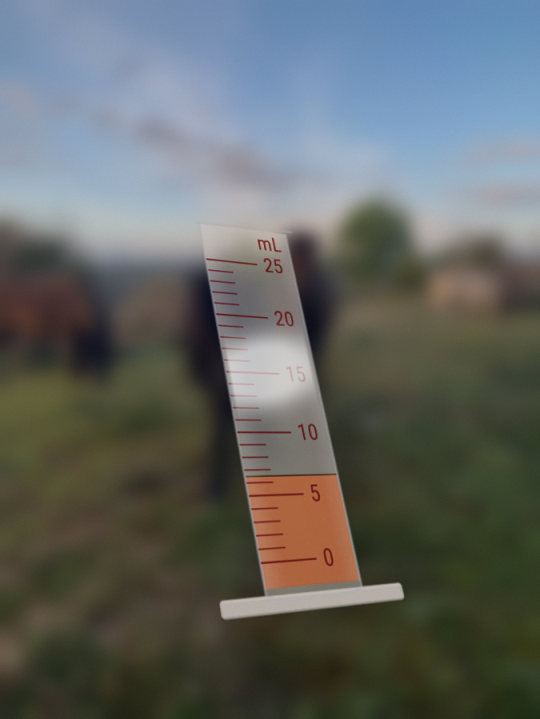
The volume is 6.5; mL
